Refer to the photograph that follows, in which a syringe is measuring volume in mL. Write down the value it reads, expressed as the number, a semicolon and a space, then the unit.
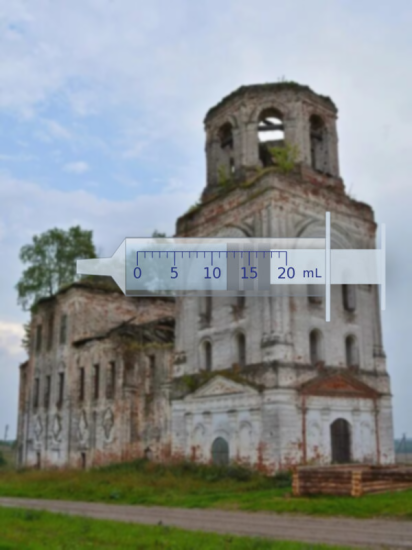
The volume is 12; mL
